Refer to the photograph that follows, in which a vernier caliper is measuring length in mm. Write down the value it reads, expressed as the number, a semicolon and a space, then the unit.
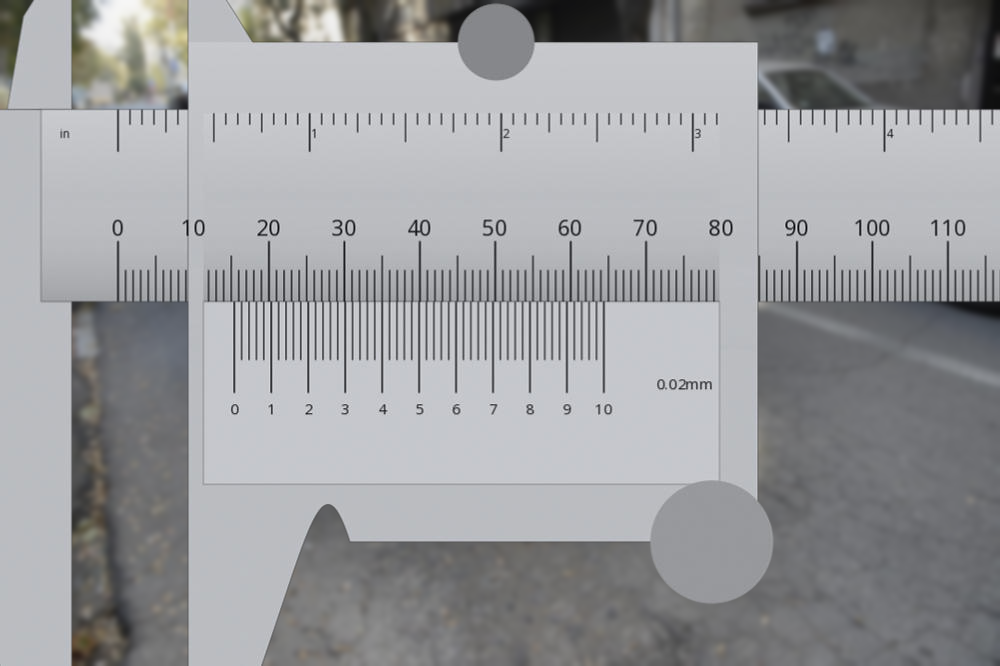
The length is 15.4; mm
